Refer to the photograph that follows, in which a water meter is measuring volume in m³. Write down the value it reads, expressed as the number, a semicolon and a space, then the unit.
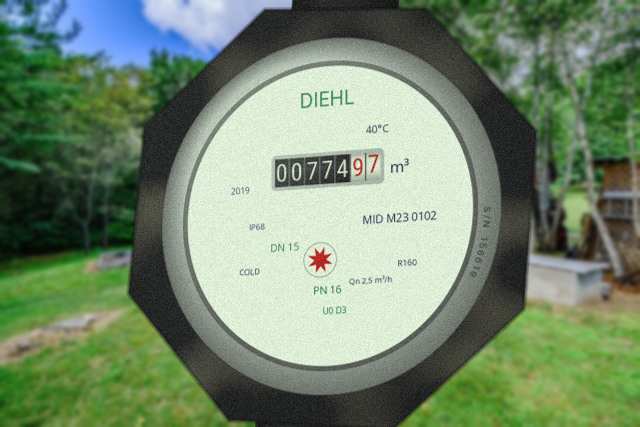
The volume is 774.97; m³
